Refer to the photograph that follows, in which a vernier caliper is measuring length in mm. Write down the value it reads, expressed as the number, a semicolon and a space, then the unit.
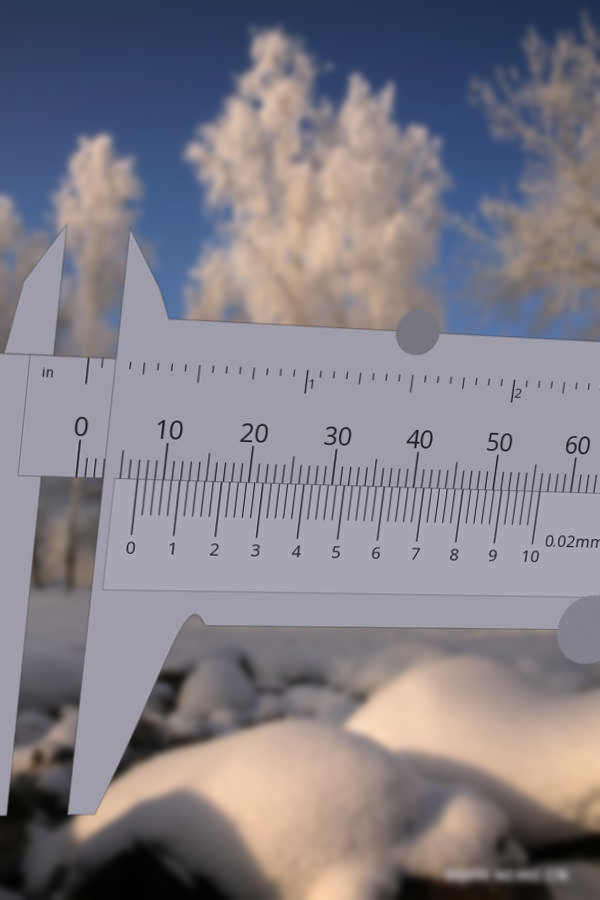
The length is 7.0; mm
